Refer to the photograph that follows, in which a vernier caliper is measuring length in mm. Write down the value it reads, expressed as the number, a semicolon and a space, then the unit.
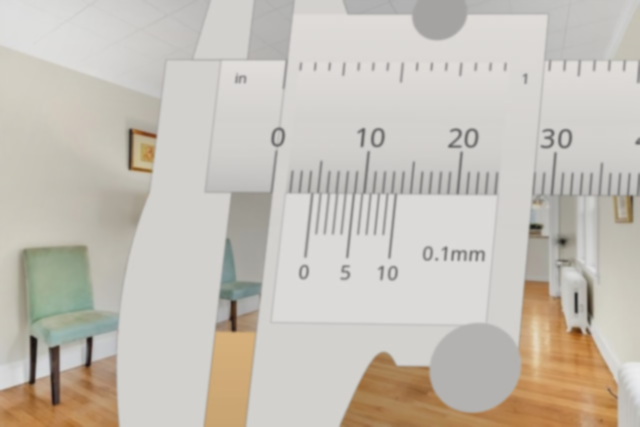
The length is 4.4; mm
